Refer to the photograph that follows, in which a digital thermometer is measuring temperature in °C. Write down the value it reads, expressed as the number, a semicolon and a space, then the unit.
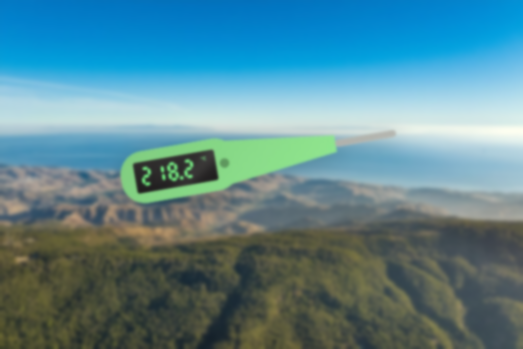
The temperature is 218.2; °C
